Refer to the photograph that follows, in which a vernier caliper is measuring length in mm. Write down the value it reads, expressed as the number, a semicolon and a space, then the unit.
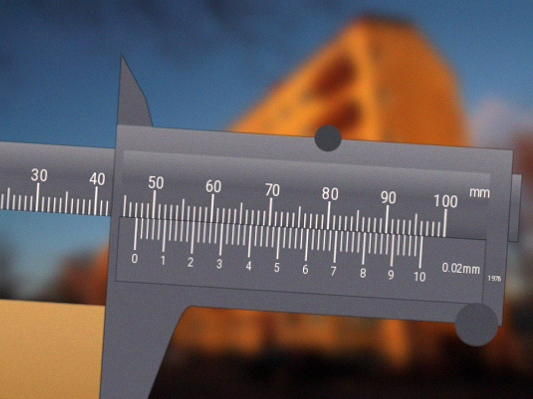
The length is 47.2; mm
